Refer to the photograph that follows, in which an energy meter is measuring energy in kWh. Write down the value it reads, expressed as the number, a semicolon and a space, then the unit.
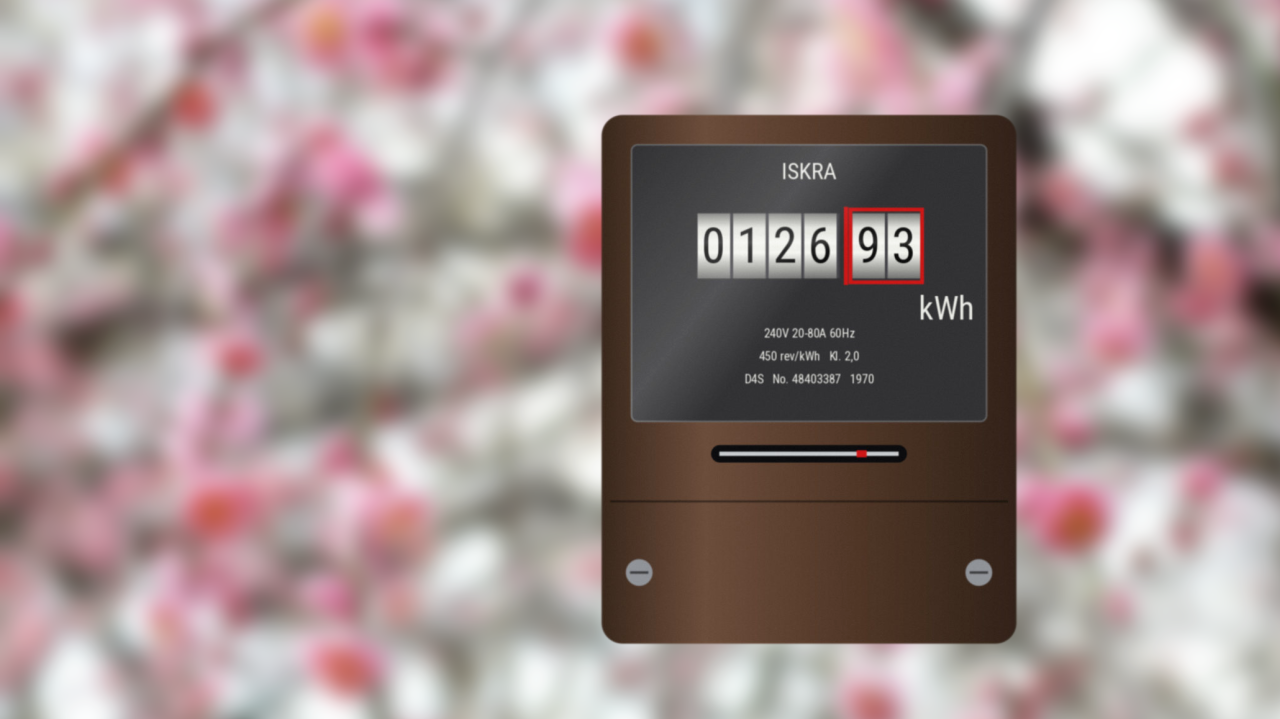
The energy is 126.93; kWh
